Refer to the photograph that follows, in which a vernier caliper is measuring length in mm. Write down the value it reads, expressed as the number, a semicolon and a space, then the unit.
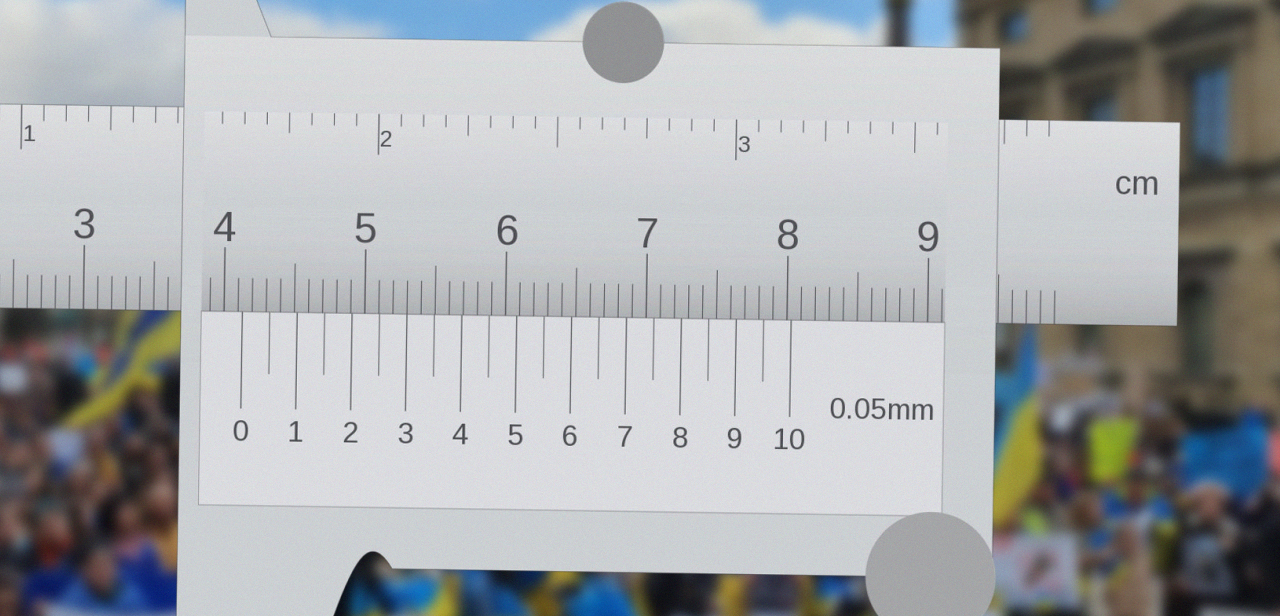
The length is 41.3; mm
